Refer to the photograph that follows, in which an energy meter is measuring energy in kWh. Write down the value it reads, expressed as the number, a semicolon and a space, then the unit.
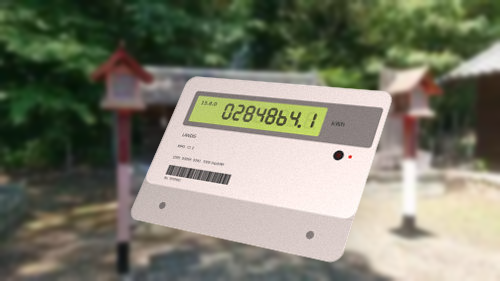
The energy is 284864.1; kWh
